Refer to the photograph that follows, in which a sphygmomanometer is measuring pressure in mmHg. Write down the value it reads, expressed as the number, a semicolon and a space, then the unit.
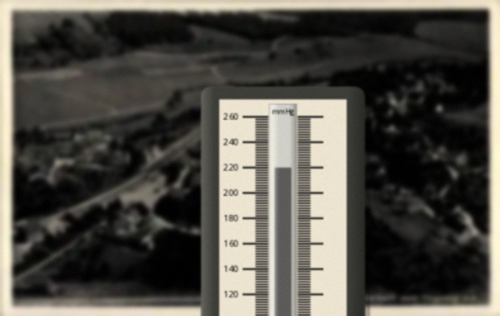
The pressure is 220; mmHg
